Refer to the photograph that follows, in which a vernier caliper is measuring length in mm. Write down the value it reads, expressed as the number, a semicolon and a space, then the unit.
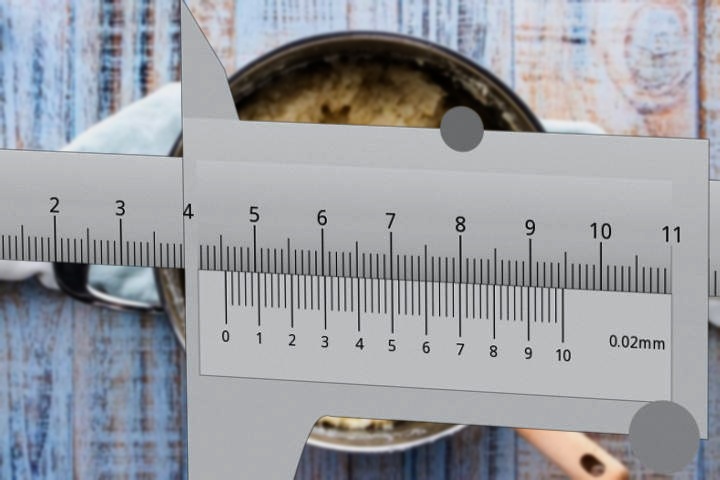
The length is 45.6; mm
